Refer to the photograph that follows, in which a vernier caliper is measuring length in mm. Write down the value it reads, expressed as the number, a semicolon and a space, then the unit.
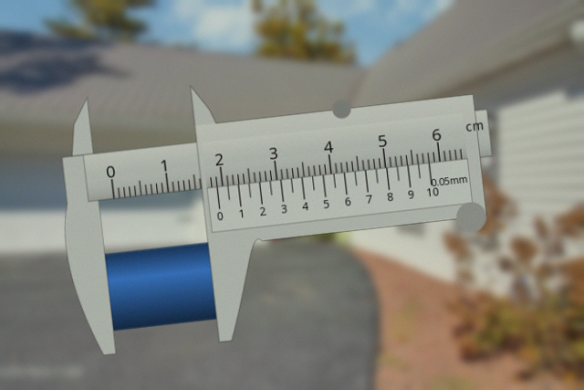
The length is 19.0; mm
